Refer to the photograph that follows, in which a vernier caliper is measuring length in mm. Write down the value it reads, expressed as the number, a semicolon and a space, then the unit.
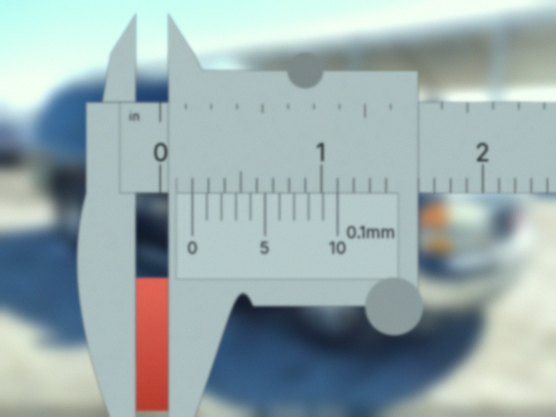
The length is 2.0; mm
